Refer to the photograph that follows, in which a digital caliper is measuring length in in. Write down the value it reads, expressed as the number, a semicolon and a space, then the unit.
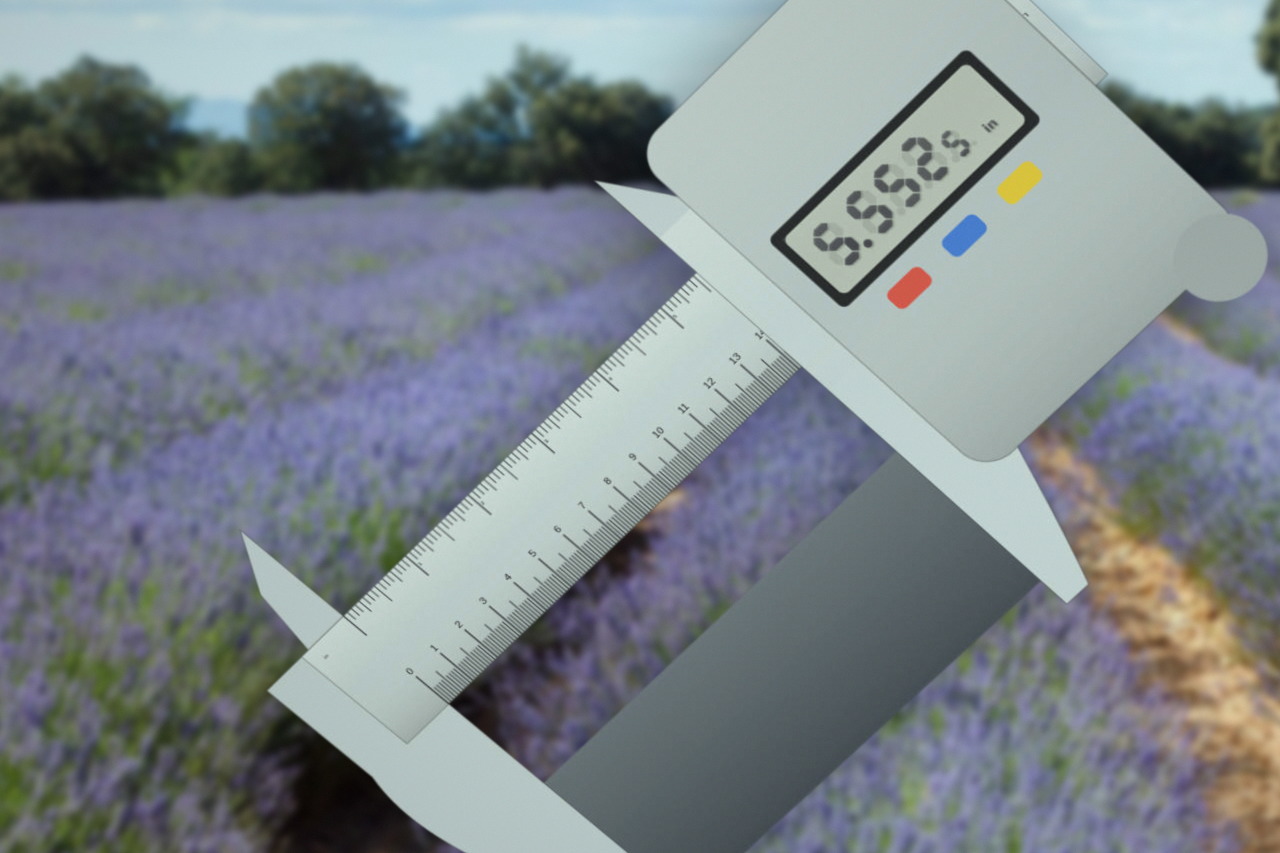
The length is 5.5525; in
